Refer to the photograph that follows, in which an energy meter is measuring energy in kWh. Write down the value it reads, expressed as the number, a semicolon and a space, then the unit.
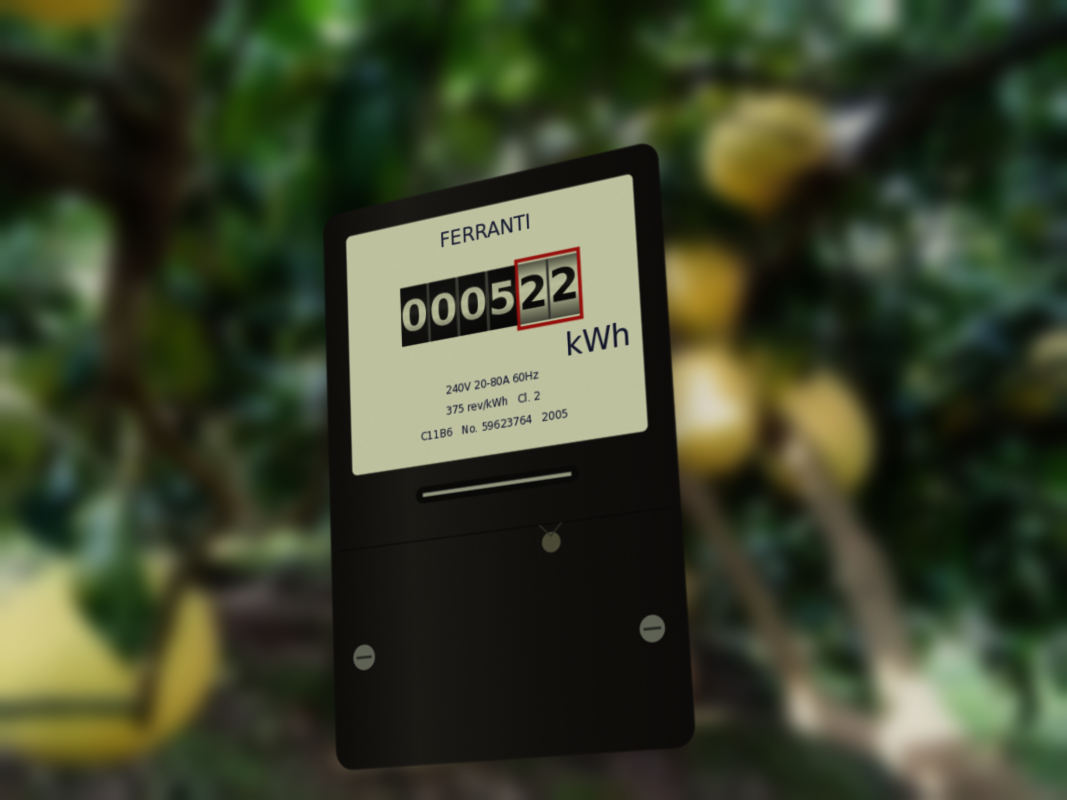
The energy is 5.22; kWh
